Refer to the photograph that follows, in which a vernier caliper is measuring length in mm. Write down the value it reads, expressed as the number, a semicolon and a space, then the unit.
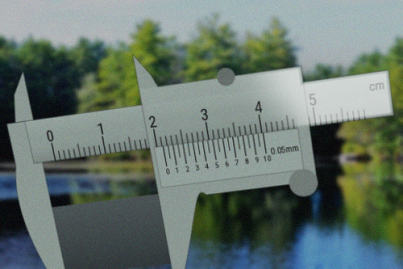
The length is 21.2; mm
